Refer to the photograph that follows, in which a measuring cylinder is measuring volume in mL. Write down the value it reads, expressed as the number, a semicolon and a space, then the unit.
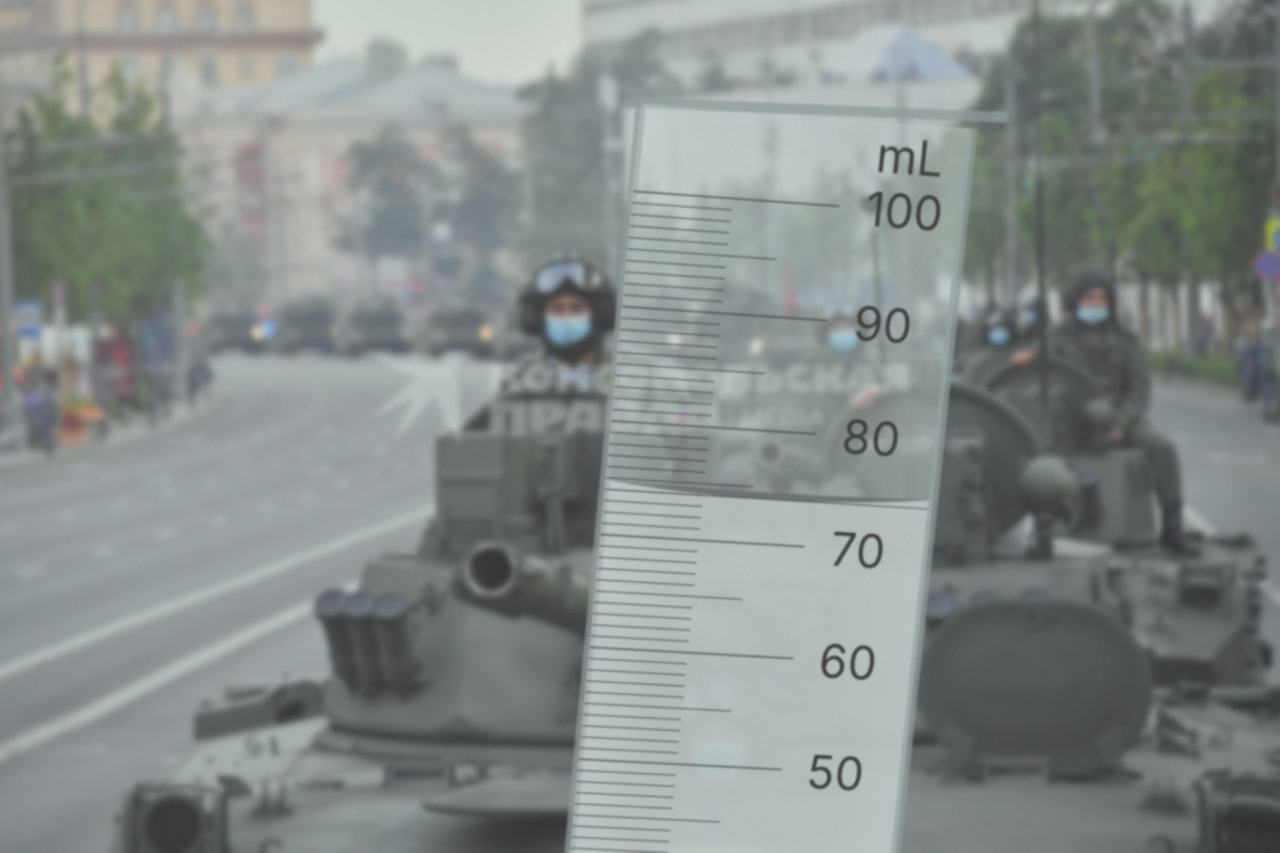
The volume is 74; mL
